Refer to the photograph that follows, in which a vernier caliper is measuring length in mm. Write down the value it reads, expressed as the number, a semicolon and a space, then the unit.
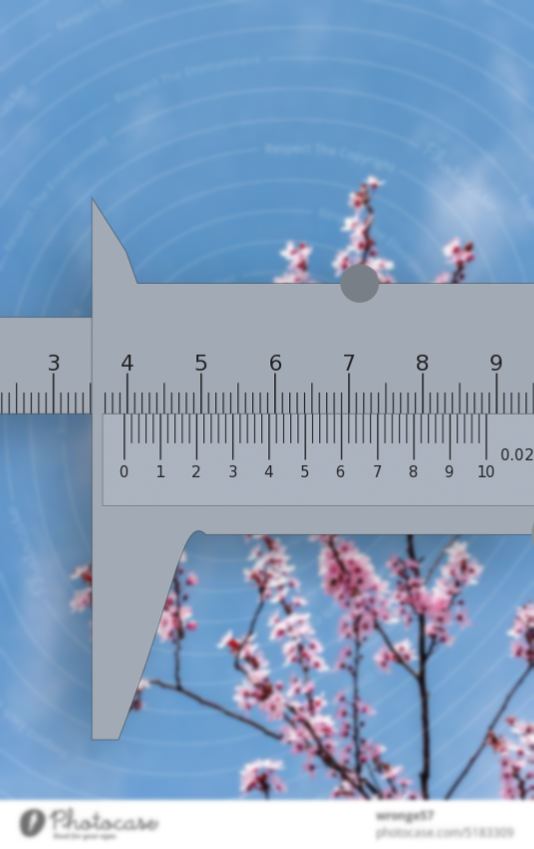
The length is 39.6; mm
